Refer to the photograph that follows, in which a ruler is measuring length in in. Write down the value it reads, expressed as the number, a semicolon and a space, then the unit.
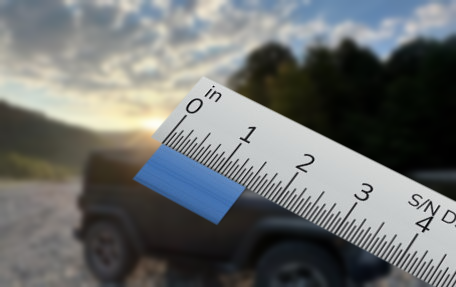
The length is 1.5; in
